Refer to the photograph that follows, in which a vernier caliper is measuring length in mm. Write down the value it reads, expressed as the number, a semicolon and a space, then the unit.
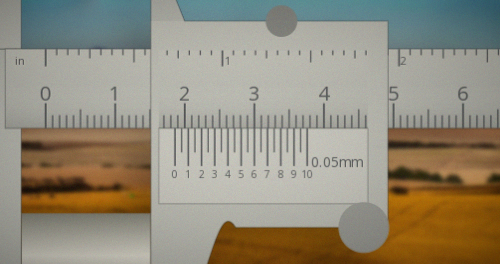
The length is 18.6; mm
